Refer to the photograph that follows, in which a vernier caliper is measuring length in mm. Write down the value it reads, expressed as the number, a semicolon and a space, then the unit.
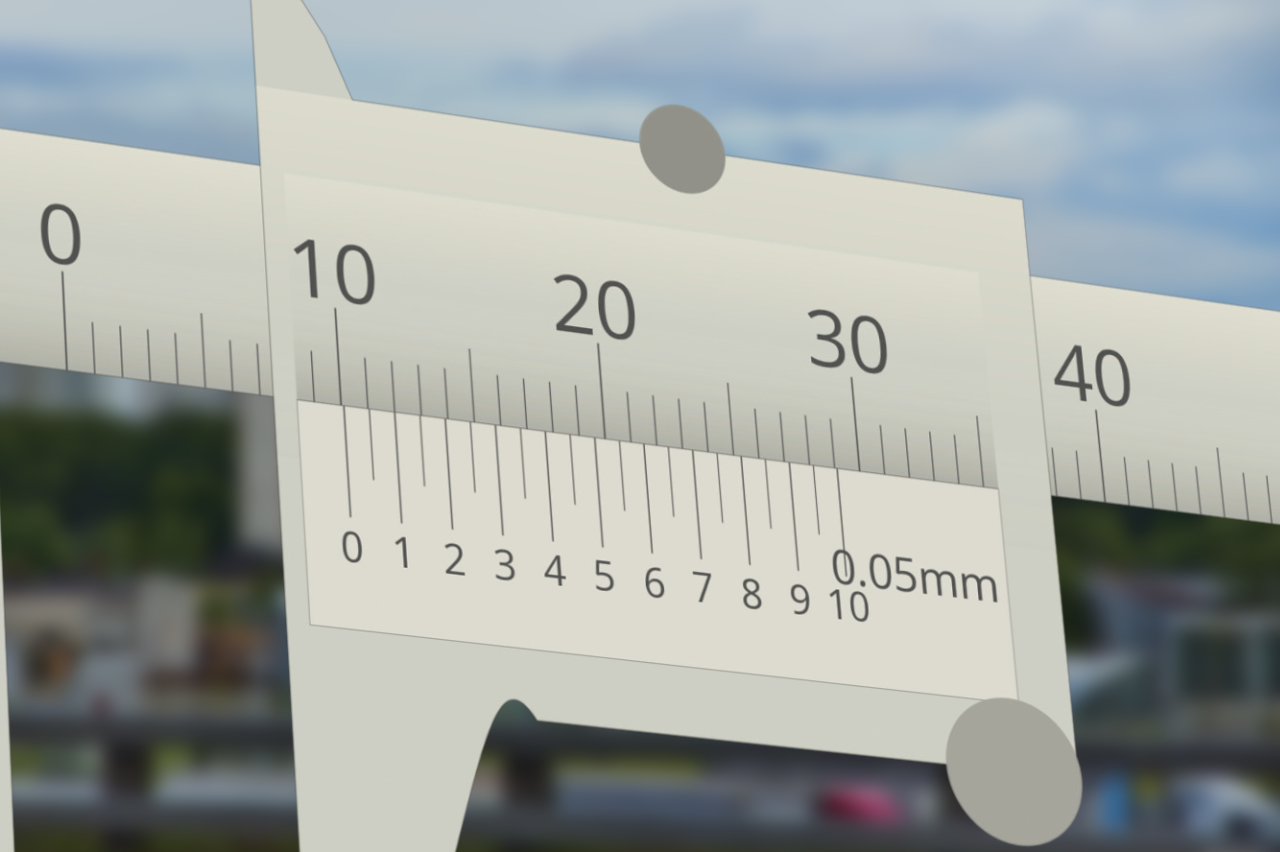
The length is 10.10; mm
